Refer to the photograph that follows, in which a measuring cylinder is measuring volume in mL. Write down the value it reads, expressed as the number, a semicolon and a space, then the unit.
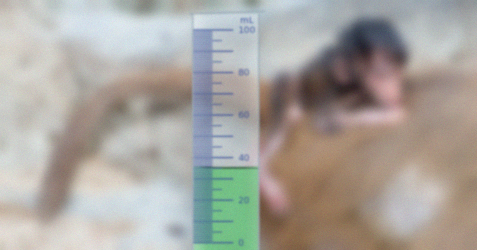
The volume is 35; mL
